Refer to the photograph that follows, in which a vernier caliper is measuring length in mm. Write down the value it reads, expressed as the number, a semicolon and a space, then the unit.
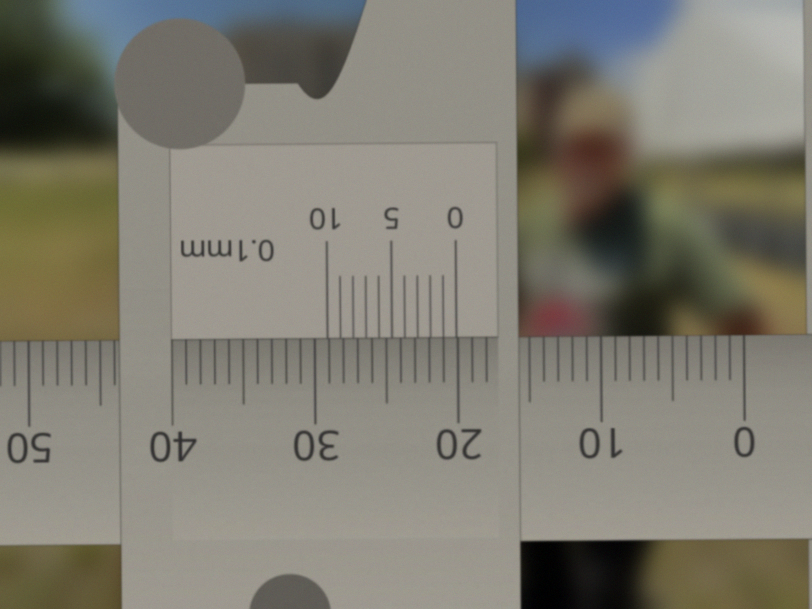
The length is 20.1; mm
